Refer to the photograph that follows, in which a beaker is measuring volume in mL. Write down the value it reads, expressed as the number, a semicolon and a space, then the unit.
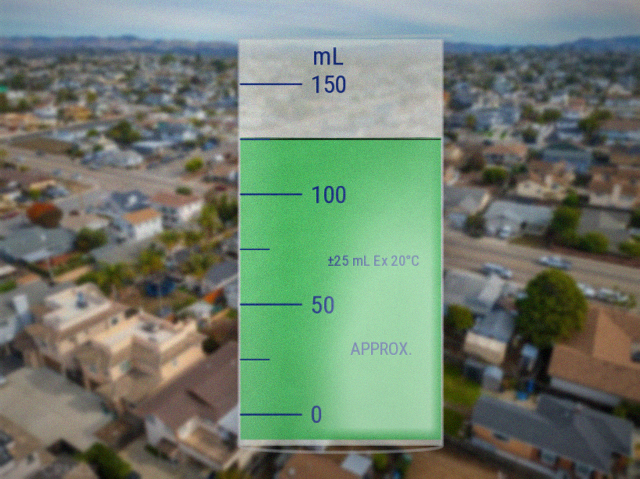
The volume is 125; mL
